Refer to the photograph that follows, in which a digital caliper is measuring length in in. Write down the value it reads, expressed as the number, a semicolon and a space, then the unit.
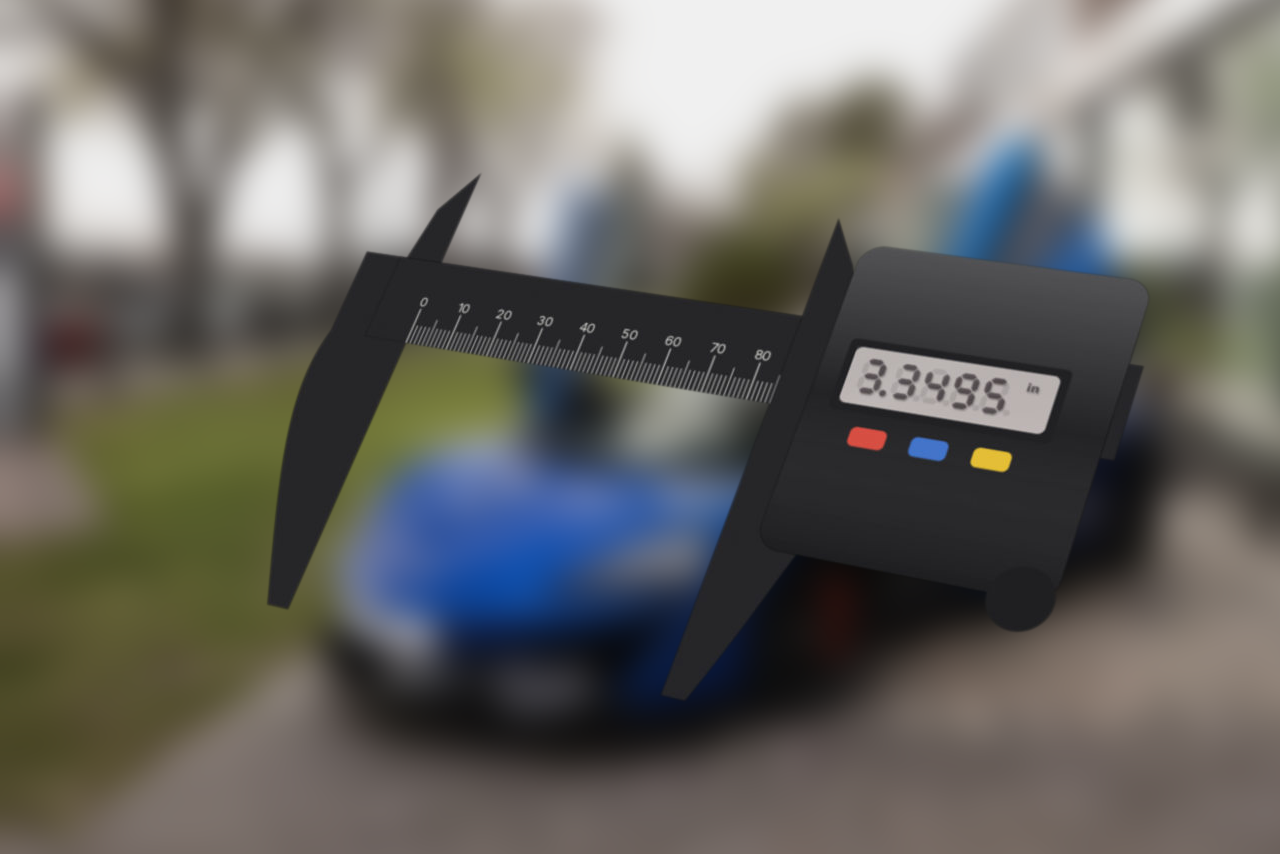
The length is 3.3495; in
